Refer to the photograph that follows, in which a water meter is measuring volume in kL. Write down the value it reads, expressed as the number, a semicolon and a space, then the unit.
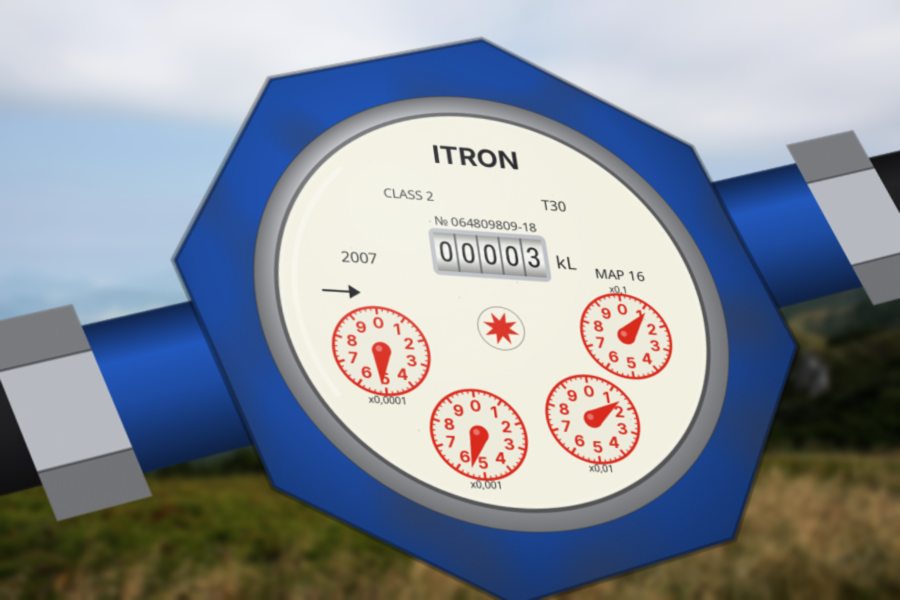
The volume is 3.1155; kL
